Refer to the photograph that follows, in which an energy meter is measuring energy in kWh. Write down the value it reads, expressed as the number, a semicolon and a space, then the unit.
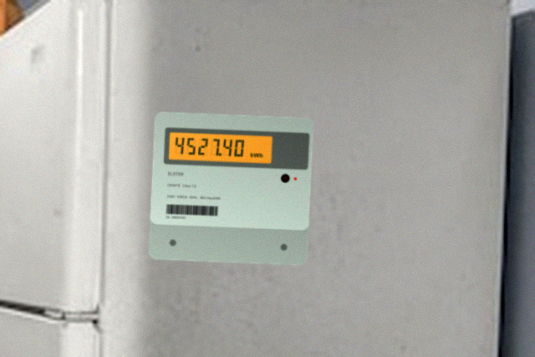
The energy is 4527.40; kWh
